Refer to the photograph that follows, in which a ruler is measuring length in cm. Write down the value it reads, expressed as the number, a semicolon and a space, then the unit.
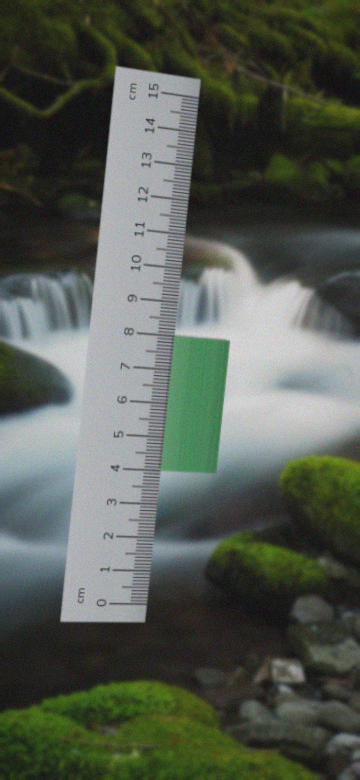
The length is 4; cm
